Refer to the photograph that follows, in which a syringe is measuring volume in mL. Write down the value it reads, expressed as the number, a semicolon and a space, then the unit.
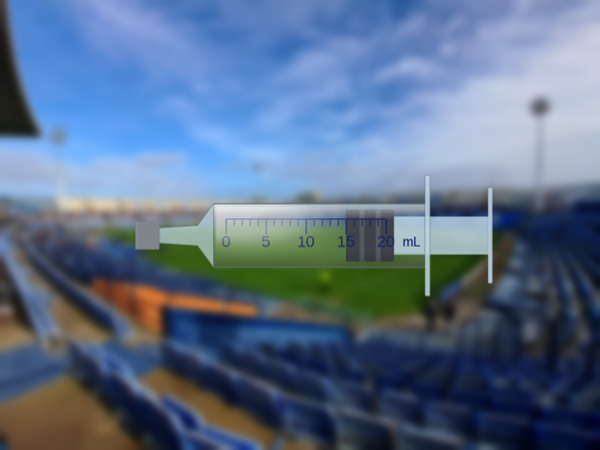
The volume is 15; mL
